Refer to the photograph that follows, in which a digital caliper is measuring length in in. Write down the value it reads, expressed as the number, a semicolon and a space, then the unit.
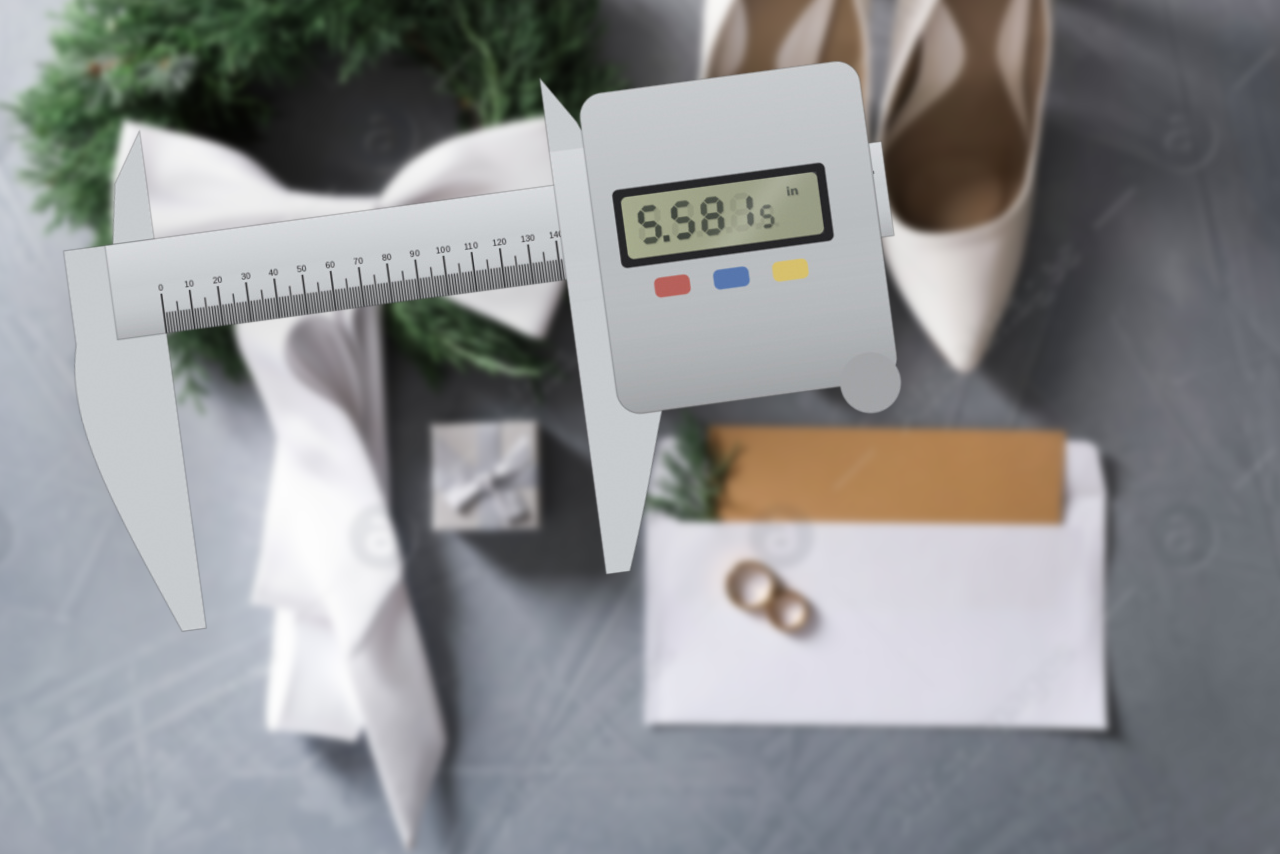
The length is 5.5815; in
